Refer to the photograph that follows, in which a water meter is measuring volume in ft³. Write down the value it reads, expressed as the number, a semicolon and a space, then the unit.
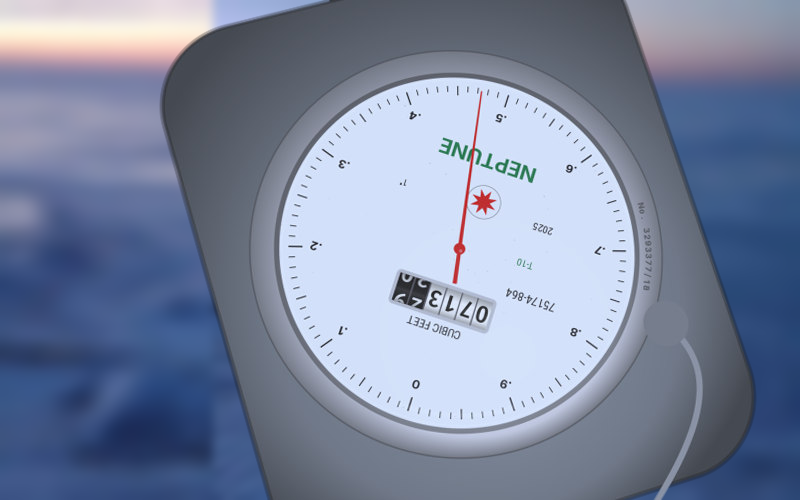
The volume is 71329.47; ft³
